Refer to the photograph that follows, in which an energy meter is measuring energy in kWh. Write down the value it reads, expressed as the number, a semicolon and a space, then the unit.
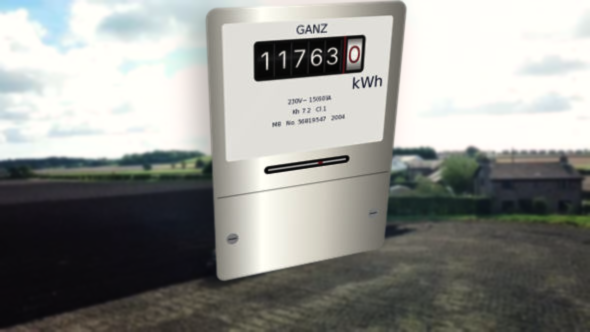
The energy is 11763.0; kWh
